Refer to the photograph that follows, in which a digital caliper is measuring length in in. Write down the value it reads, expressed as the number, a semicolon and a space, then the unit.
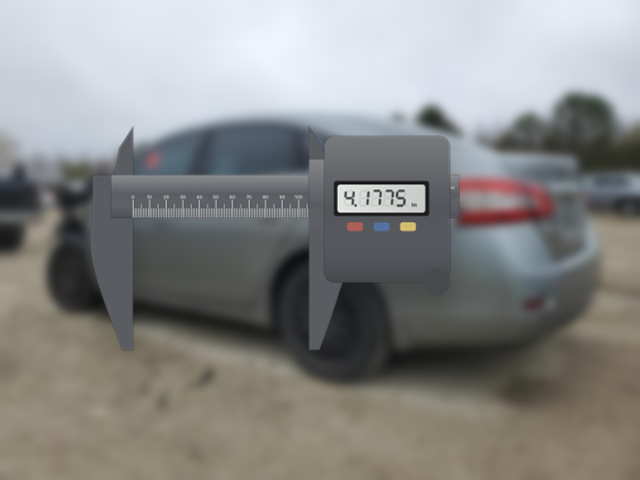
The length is 4.1775; in
